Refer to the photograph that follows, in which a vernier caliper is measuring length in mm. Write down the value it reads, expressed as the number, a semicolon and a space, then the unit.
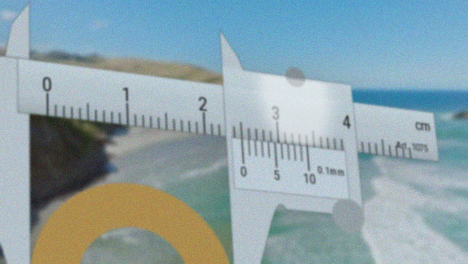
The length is 25.0; mm
